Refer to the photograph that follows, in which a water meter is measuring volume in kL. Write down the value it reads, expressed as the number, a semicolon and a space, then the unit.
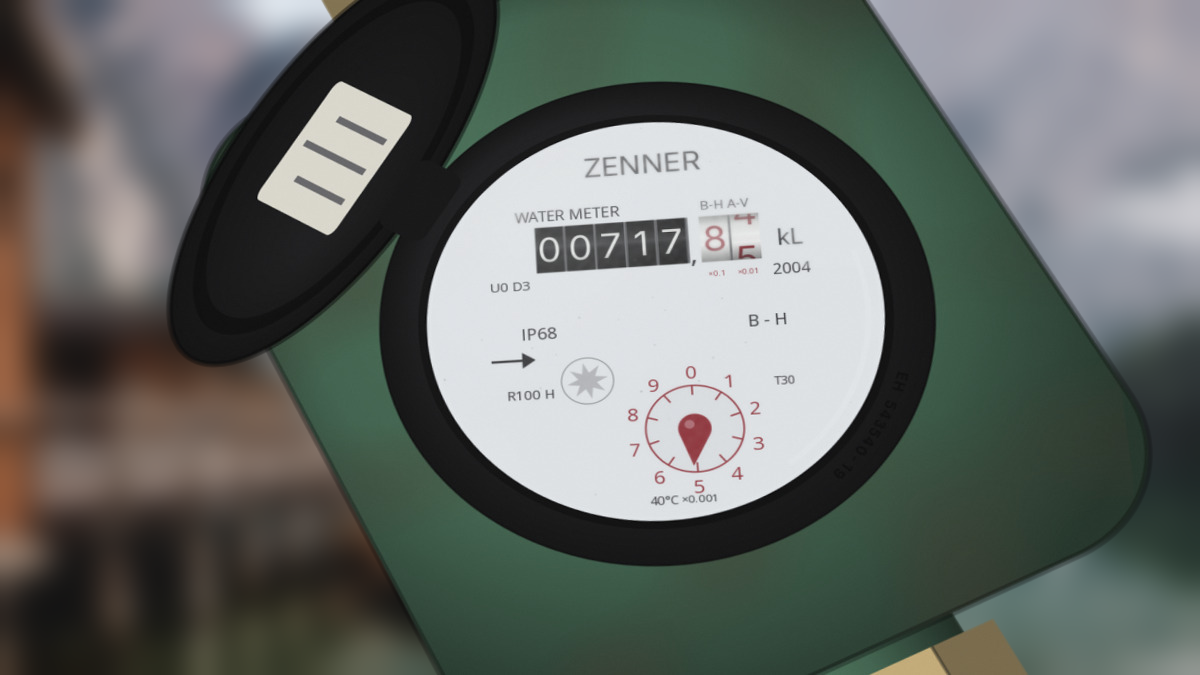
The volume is 717.845; kL
